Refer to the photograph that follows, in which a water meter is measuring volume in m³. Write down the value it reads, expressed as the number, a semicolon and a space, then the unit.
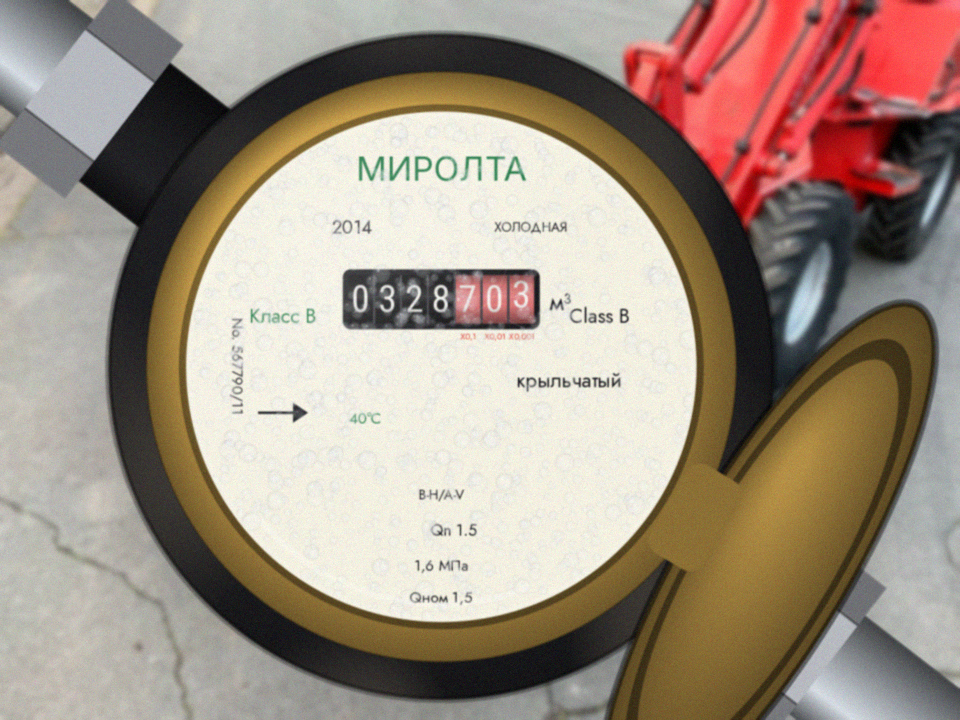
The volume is 328.703; m³
